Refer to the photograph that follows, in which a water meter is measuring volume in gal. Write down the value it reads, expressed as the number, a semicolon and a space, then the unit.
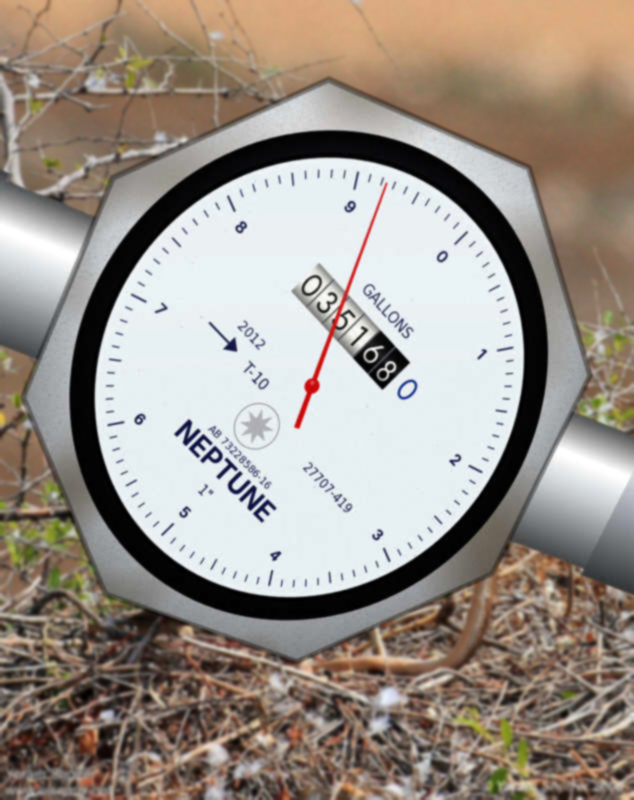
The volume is 351679.2; gal
